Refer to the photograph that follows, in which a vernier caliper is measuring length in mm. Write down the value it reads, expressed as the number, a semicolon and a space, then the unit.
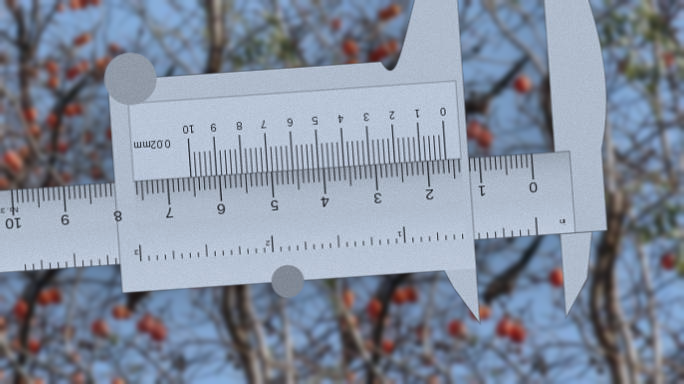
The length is 16.5; mm
